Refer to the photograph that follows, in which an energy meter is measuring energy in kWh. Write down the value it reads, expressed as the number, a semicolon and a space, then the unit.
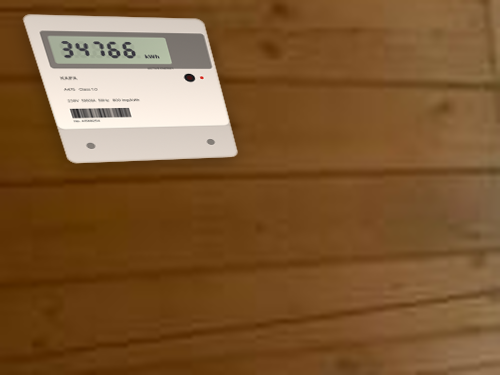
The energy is 34766; kWh
